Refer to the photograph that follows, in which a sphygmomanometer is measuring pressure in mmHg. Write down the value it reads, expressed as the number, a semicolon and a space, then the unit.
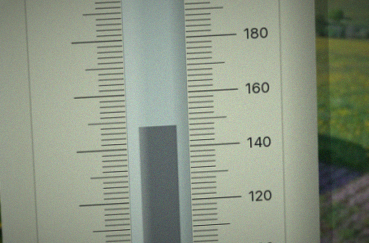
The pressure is 148; mmHg
